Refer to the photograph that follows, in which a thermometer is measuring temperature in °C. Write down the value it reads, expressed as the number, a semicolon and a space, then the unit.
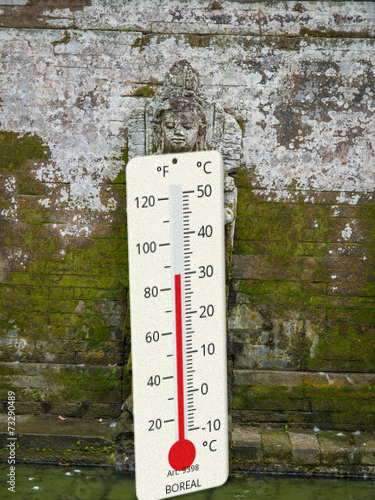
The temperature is 30; °C
